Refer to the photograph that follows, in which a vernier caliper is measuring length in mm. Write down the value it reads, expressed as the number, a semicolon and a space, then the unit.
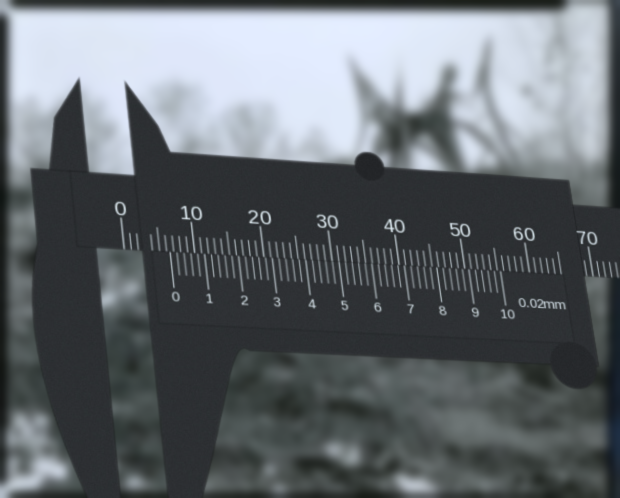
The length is 6.5; mm
